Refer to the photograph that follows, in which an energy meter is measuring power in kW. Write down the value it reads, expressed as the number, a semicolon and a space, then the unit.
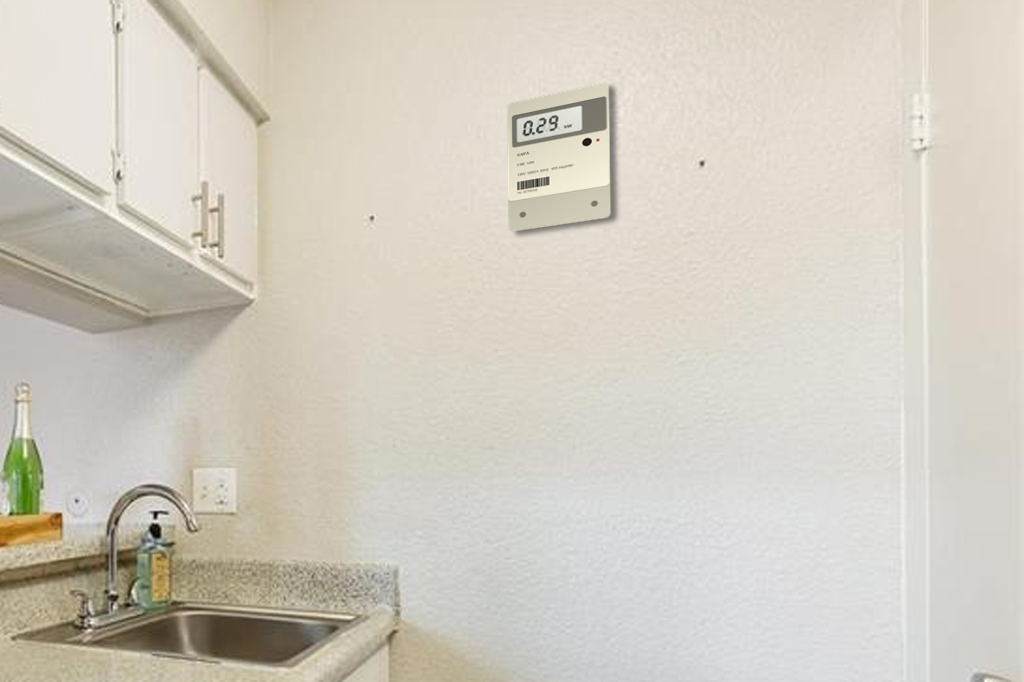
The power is 0.29; kW
